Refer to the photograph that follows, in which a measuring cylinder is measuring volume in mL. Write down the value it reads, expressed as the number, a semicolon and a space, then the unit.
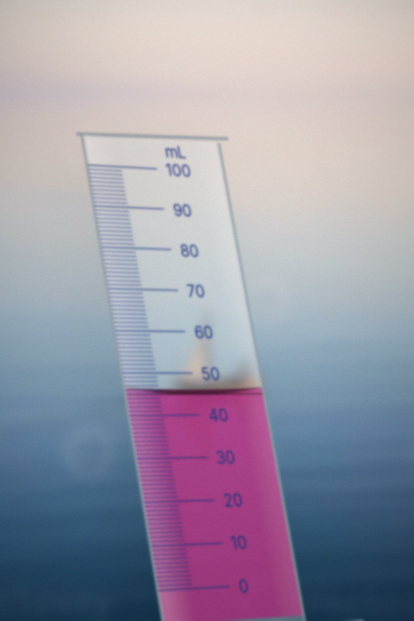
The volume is 45; mL
